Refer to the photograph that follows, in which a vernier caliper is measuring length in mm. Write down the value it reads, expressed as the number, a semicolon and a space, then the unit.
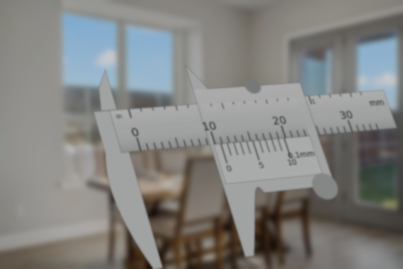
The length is 10.8; mm
